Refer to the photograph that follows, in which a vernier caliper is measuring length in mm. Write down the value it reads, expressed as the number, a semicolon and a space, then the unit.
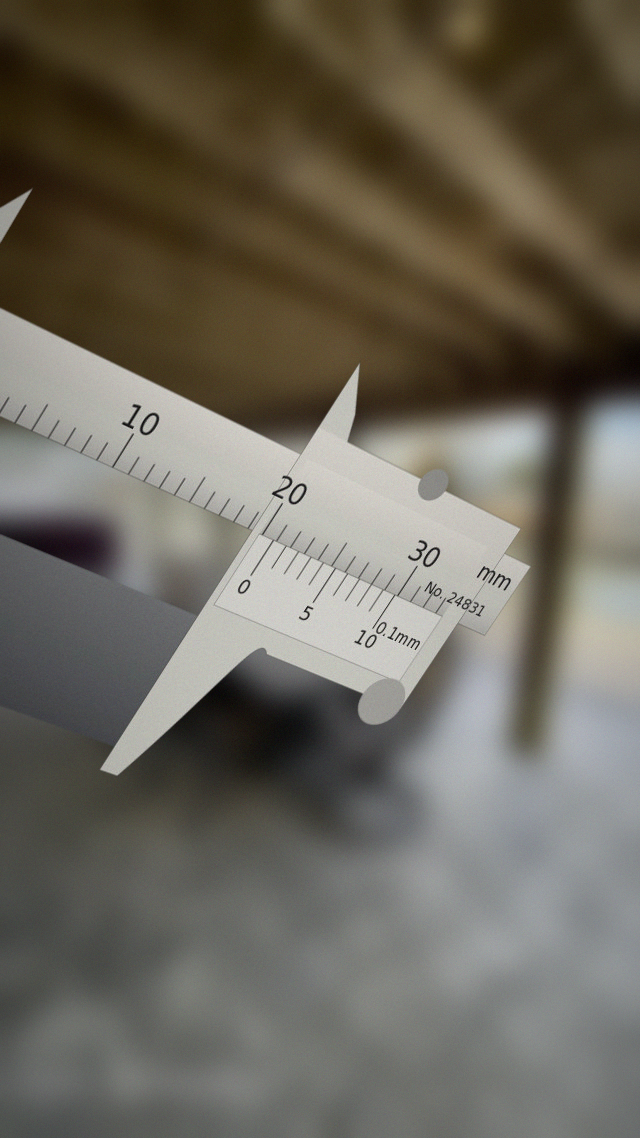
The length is 20.8; mm
